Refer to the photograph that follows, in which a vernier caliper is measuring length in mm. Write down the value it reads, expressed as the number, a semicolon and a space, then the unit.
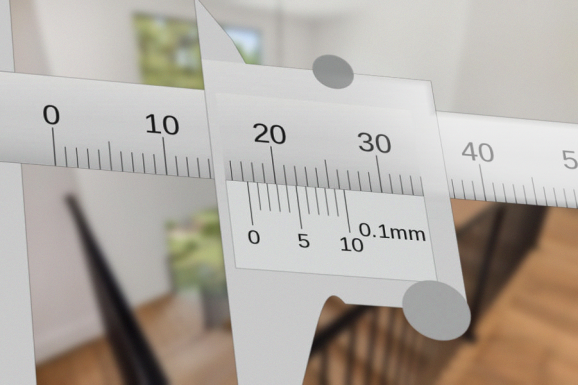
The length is 17.4; mm
